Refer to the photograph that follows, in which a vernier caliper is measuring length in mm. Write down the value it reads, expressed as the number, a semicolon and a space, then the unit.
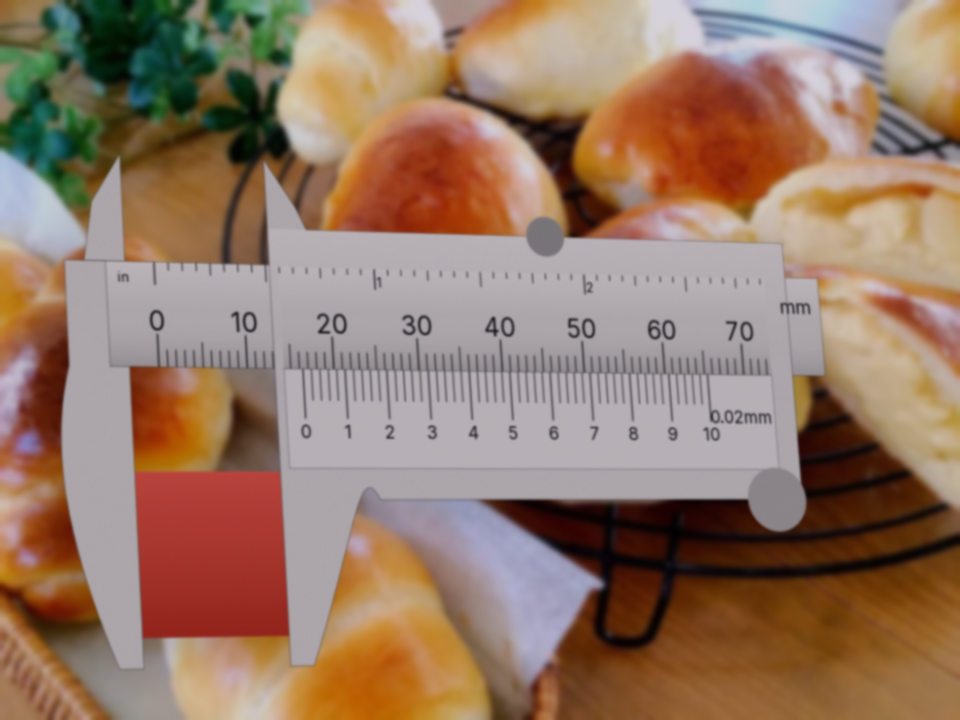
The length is 16.4; mm
